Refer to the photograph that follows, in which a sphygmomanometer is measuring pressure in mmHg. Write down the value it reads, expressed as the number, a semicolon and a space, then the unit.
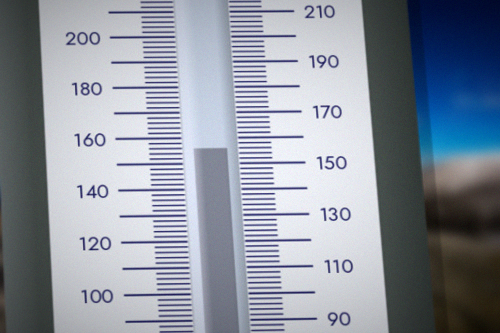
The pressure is 156; mmHg
